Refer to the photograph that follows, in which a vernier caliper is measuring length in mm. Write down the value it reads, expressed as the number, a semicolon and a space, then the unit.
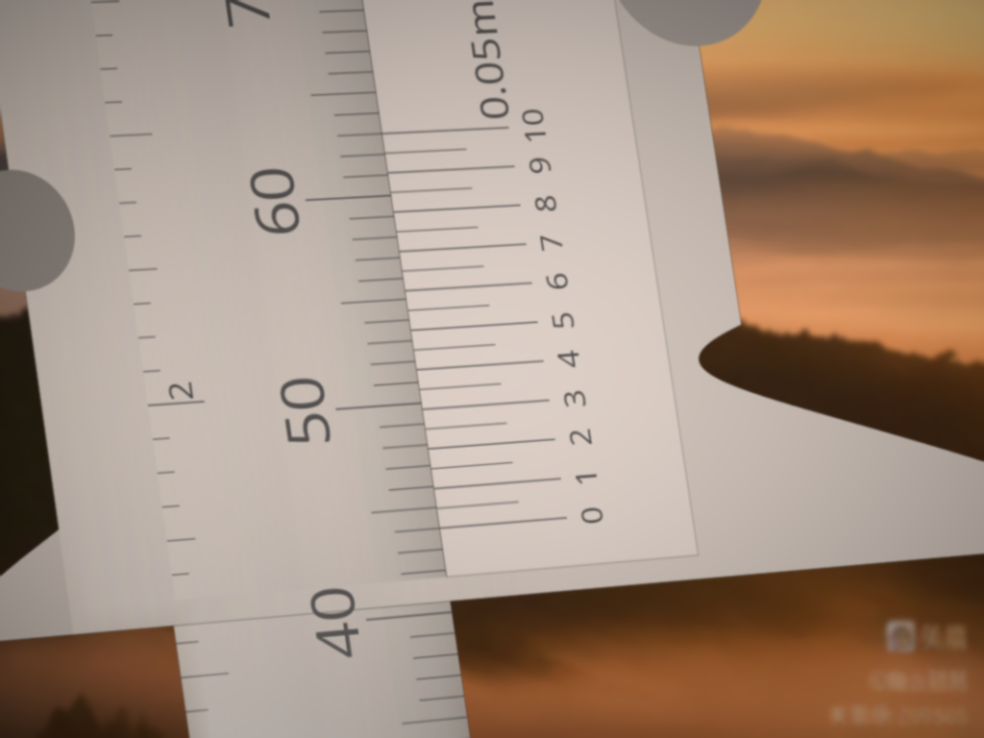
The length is 44.0; mm
